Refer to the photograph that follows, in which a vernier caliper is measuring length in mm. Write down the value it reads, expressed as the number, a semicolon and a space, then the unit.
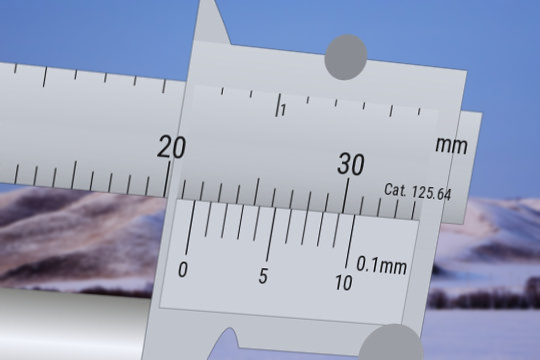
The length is 21.7; mm
